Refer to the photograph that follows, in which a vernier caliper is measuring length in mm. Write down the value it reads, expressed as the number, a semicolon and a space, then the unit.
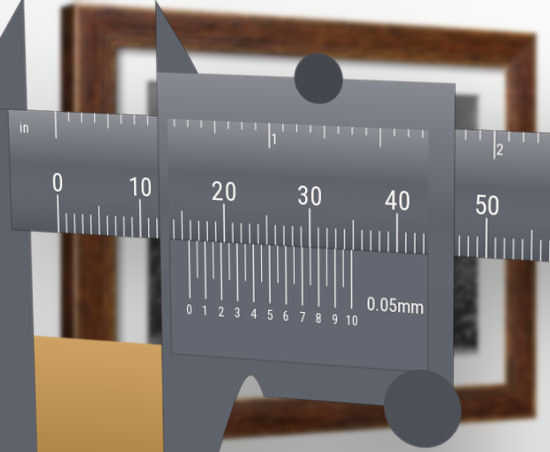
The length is 15.8; mm
